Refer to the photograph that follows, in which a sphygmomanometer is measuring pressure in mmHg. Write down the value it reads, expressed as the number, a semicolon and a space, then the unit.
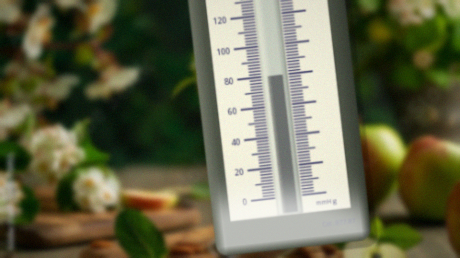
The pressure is 80; mmHg
